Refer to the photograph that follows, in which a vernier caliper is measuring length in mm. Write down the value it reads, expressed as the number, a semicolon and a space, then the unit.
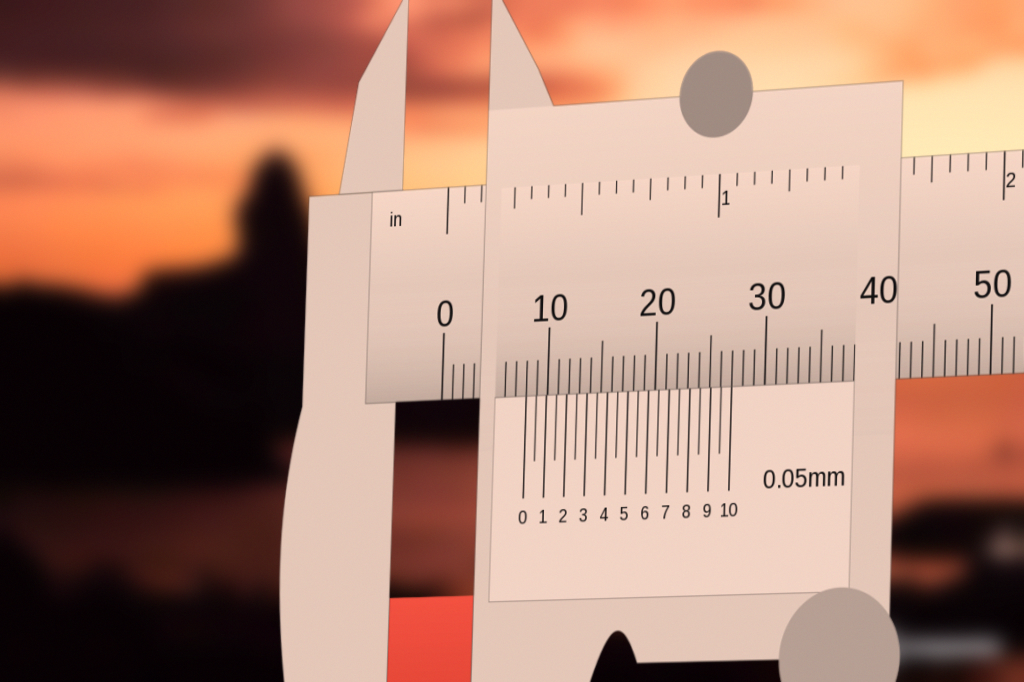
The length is 8.0; mm
